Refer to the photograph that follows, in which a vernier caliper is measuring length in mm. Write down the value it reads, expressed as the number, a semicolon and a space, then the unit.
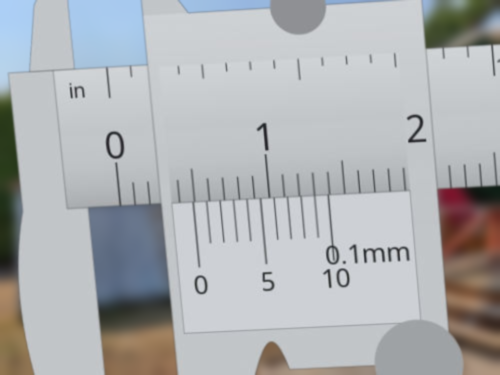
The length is 4.9; mm
